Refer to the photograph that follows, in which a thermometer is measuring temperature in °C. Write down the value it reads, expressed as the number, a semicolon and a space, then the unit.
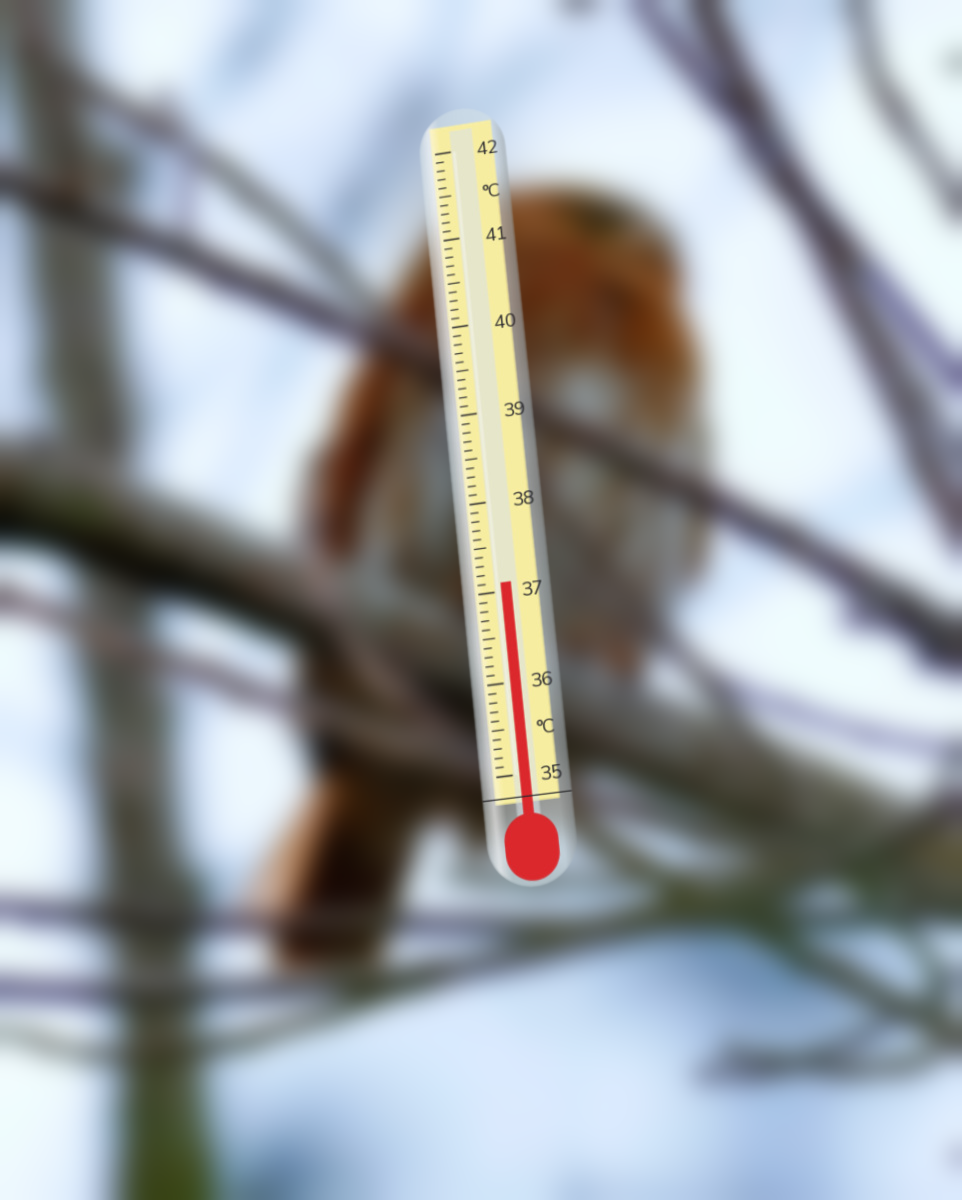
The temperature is 37.1; °C
